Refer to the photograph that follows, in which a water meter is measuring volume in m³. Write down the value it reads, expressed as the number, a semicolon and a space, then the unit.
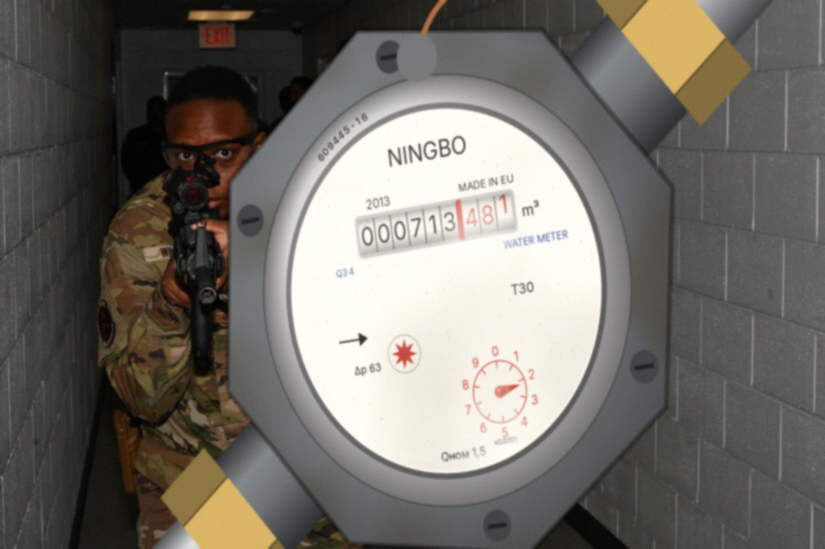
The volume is 713.4812; m³
